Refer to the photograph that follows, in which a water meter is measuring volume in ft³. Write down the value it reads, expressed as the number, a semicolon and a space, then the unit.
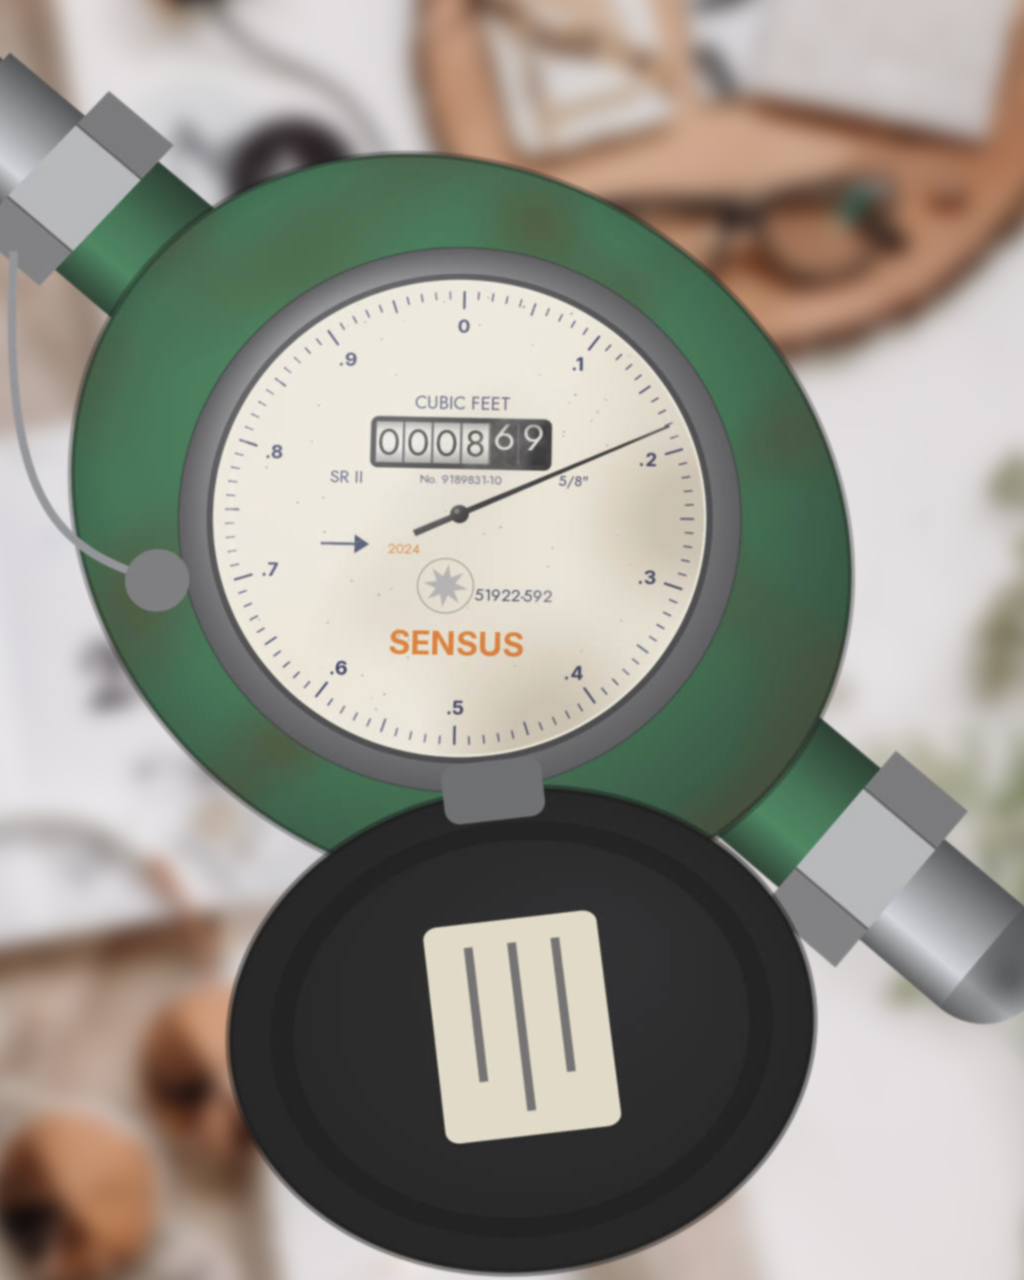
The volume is 869.18; ft³
